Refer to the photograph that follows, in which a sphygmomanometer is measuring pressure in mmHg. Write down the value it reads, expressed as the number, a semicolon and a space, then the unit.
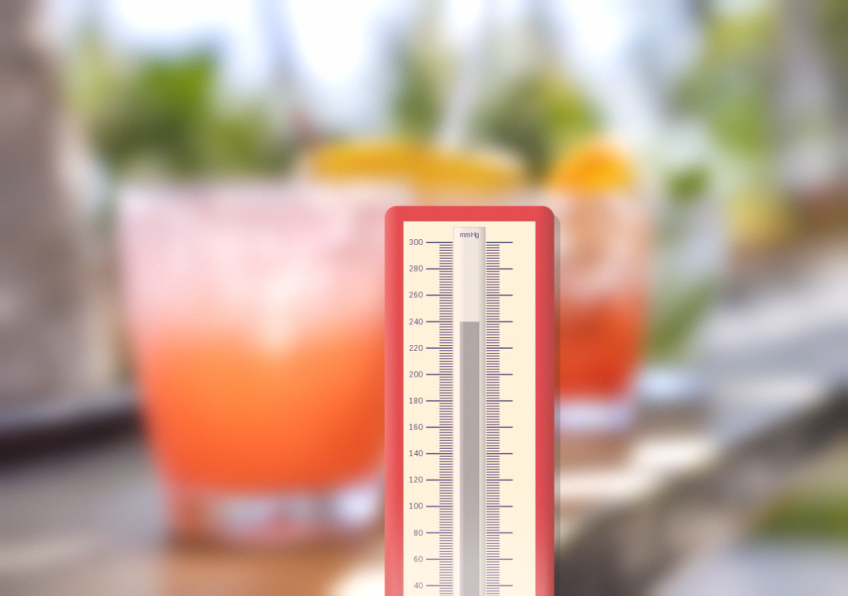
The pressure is 240; mmHg
